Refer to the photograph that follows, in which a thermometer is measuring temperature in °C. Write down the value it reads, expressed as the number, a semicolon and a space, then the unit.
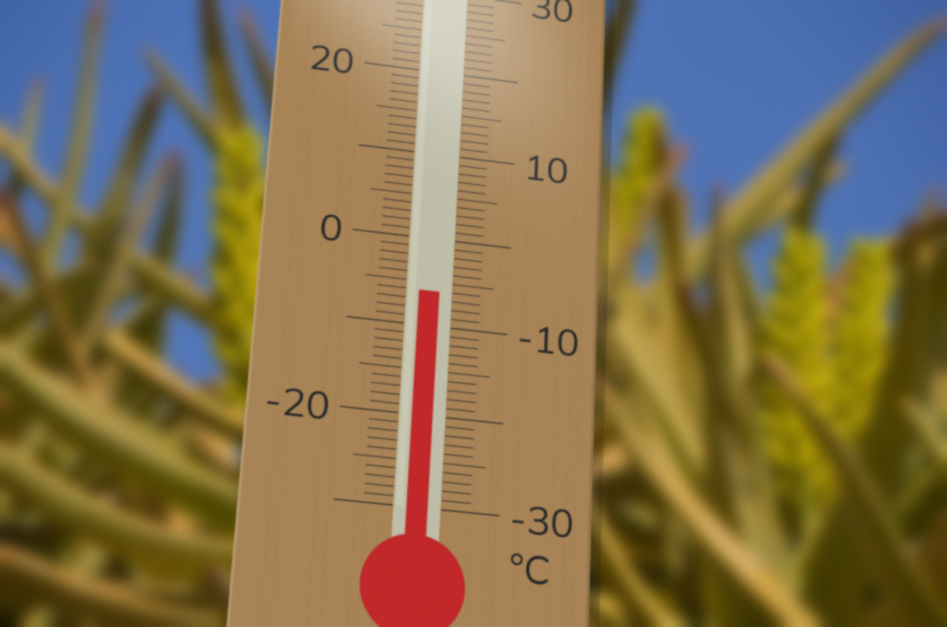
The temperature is -6; °C
